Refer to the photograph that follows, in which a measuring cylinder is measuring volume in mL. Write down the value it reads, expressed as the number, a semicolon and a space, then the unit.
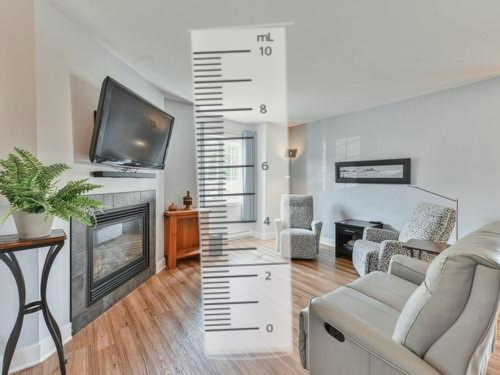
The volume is 2.4; mL
